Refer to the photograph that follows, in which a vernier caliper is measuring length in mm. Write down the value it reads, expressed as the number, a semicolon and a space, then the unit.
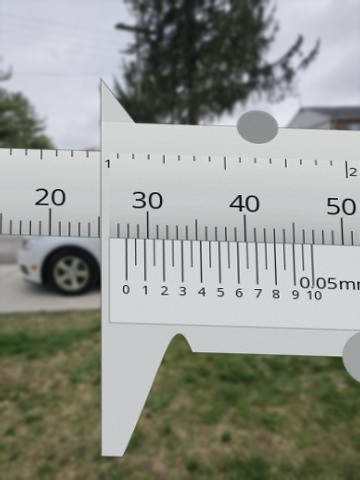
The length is 27.8; mm
